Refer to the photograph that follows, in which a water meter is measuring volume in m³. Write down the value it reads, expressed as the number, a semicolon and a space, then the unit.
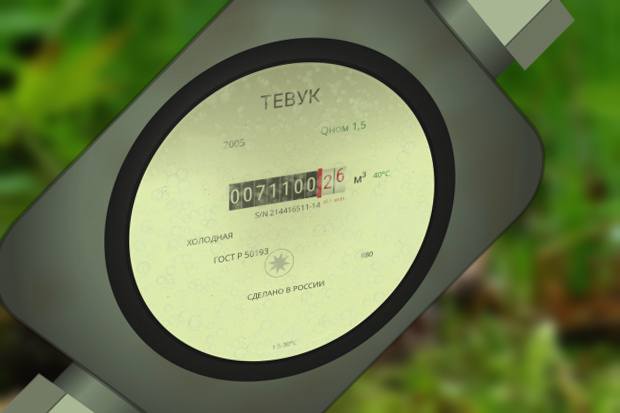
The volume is 71100.26; m³
